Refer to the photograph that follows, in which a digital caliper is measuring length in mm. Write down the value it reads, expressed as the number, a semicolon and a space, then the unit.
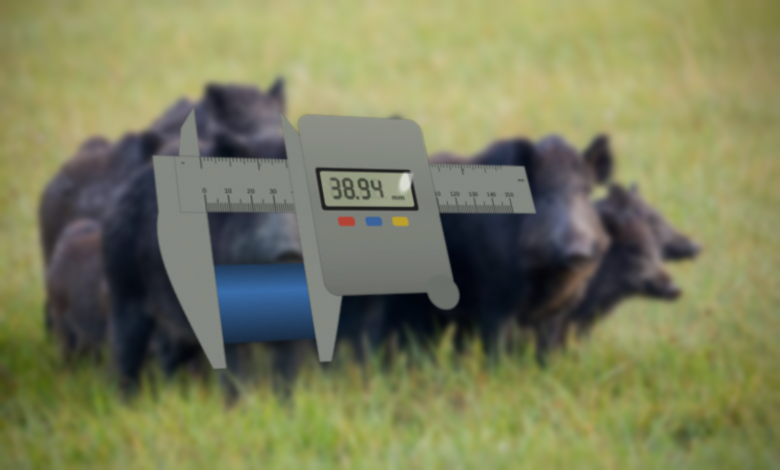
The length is 38.94; mm
